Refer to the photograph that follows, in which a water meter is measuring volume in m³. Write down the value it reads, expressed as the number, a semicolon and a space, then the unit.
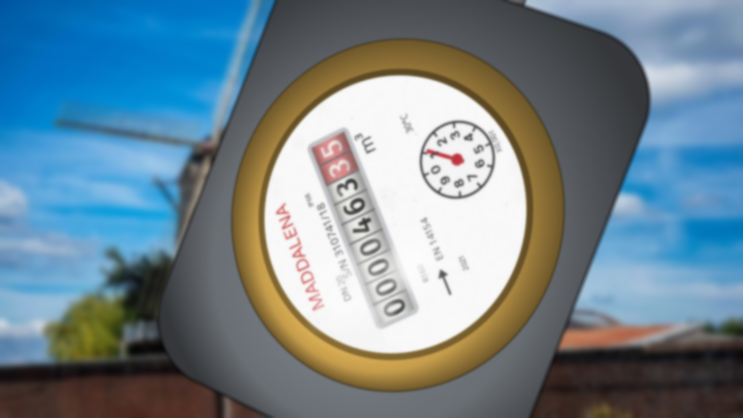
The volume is 463.351; m³
